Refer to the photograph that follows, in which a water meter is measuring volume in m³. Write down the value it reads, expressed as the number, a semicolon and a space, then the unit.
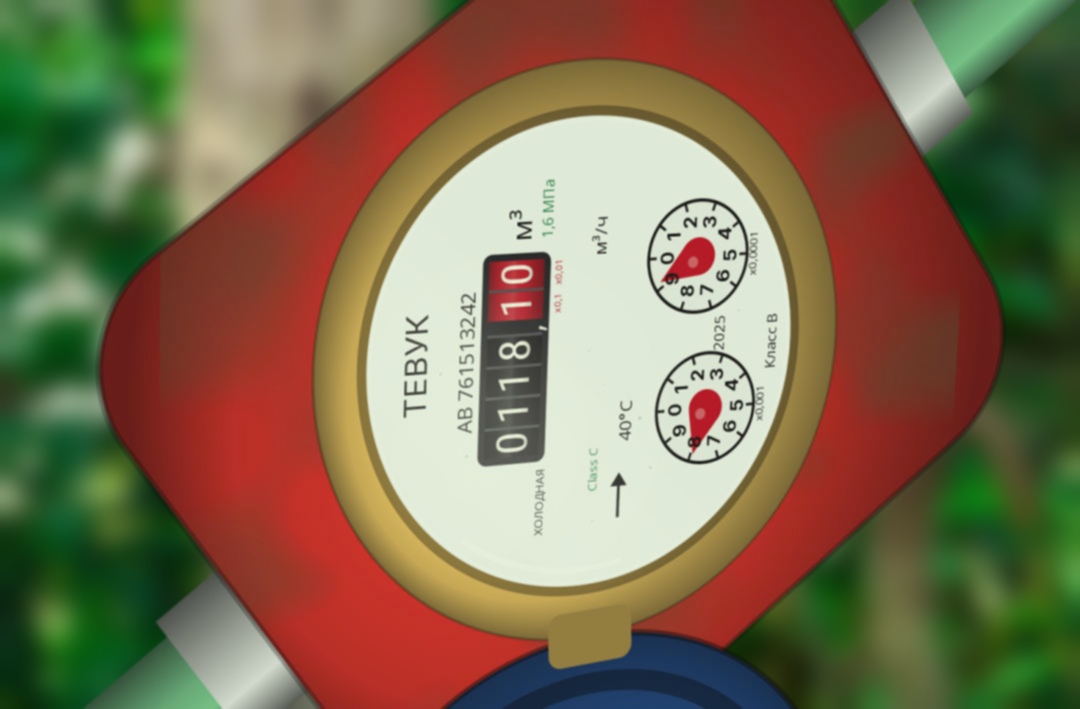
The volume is 118.1079; m³
